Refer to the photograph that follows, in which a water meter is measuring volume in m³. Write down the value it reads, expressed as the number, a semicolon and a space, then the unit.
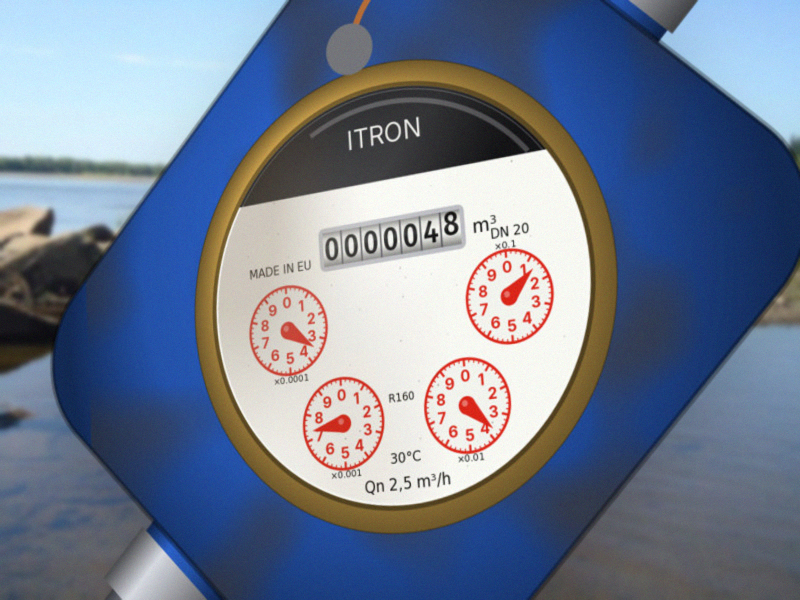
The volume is 48.1373; m³
